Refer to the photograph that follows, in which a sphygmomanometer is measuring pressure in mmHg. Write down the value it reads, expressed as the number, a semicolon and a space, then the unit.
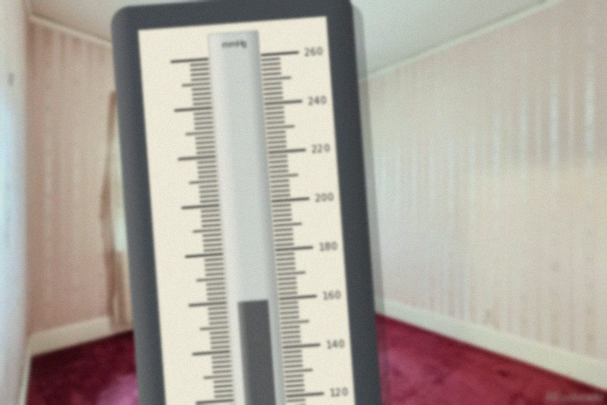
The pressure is 160; mmHg
